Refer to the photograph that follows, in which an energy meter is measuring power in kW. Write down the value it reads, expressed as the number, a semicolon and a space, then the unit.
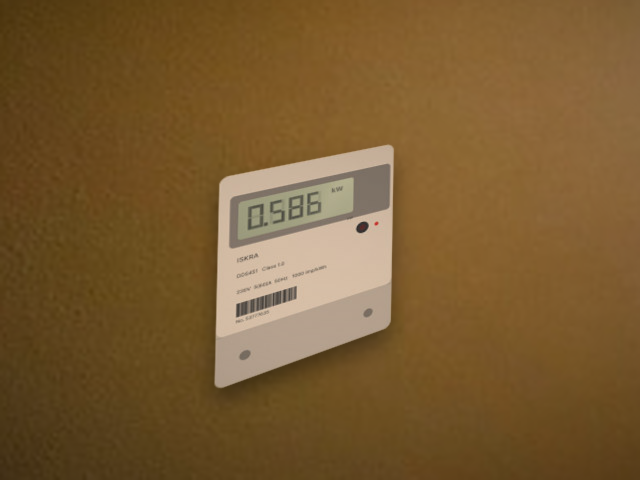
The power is 0.586; kW
